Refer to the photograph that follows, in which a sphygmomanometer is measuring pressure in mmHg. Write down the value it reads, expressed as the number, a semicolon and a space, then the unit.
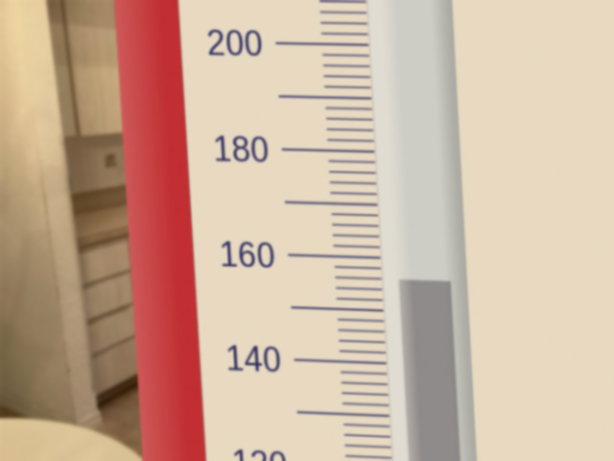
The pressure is 156; mmHg
